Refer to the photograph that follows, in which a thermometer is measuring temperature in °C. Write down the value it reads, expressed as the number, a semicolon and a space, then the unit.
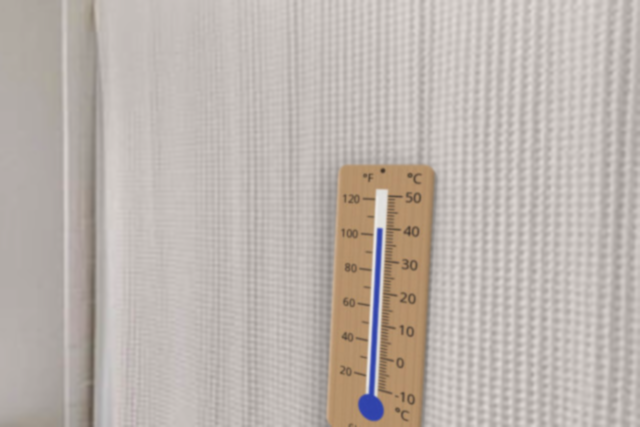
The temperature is 40; °C
